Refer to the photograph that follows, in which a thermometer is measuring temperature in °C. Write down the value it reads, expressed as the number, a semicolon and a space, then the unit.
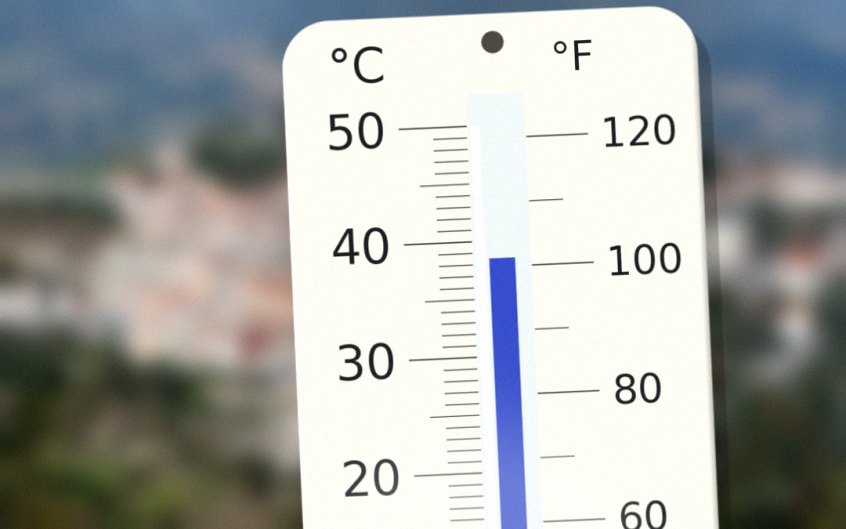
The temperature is 38.5; °C
